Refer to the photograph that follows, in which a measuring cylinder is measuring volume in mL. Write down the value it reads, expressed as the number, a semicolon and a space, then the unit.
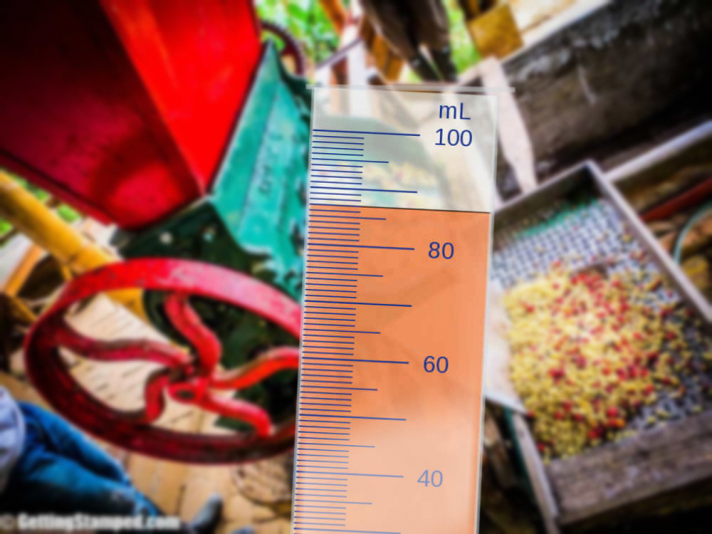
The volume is 87; mL
